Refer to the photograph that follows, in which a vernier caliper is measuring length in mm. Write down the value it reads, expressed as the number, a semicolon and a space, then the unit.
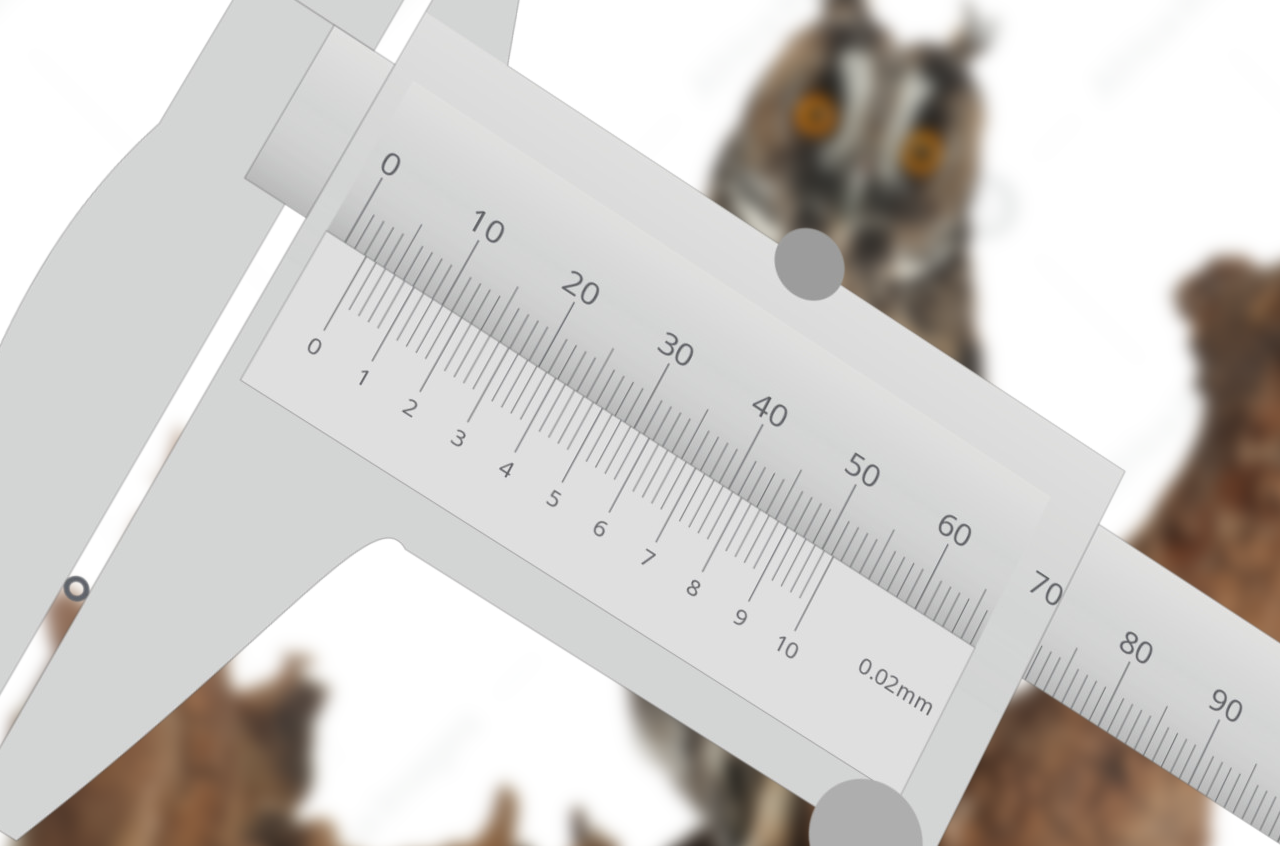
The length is 2.2; mm
